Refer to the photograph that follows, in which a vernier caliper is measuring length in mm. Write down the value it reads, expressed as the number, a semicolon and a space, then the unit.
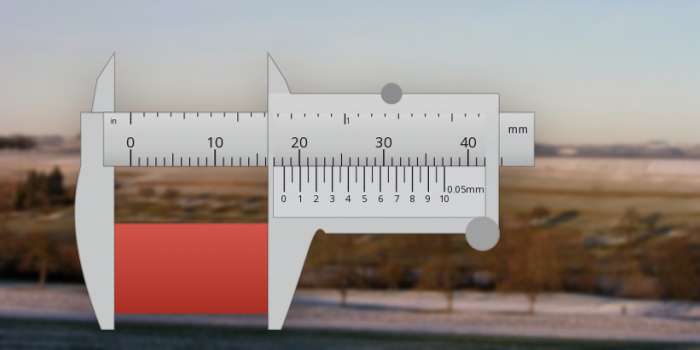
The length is 18.2; mm
